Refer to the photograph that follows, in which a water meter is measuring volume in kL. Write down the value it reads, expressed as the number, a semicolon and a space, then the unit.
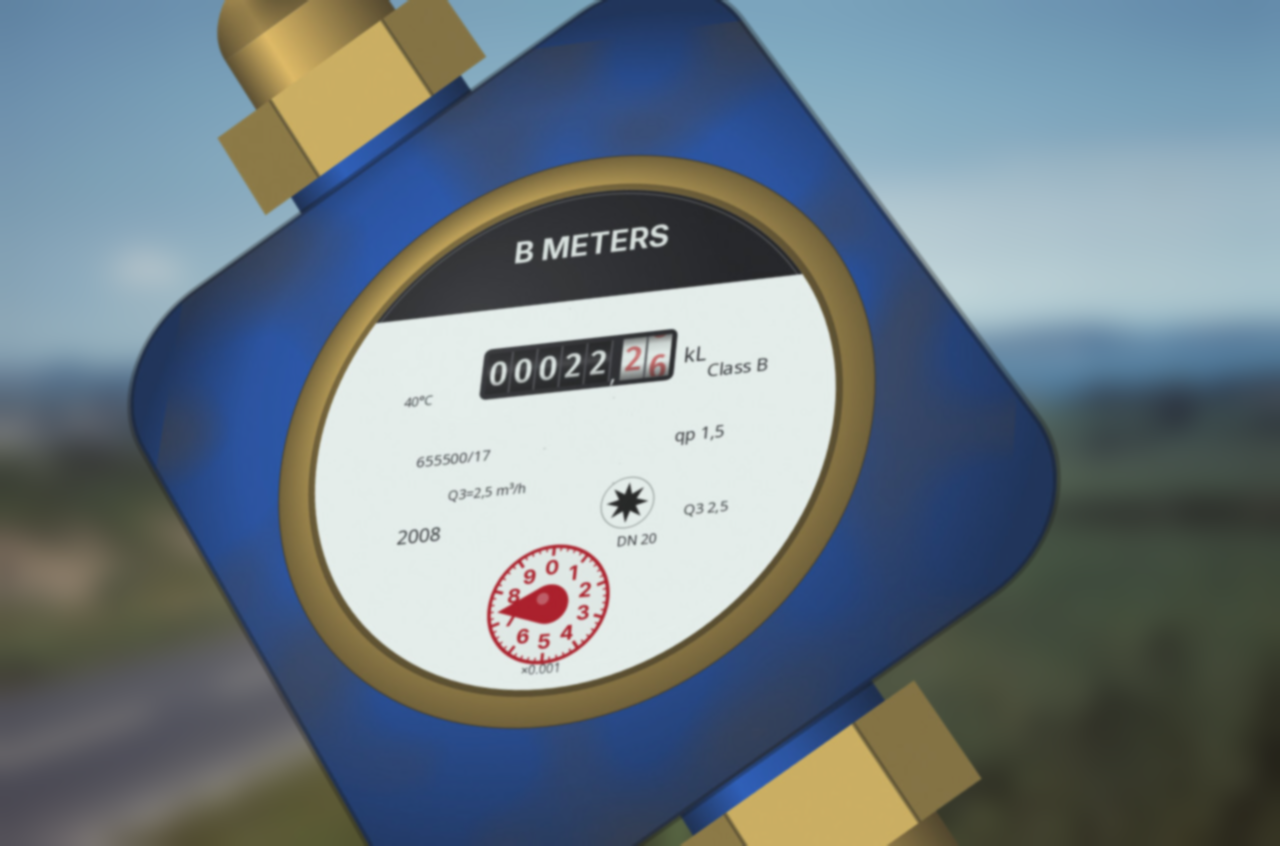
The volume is 22.257; kL
